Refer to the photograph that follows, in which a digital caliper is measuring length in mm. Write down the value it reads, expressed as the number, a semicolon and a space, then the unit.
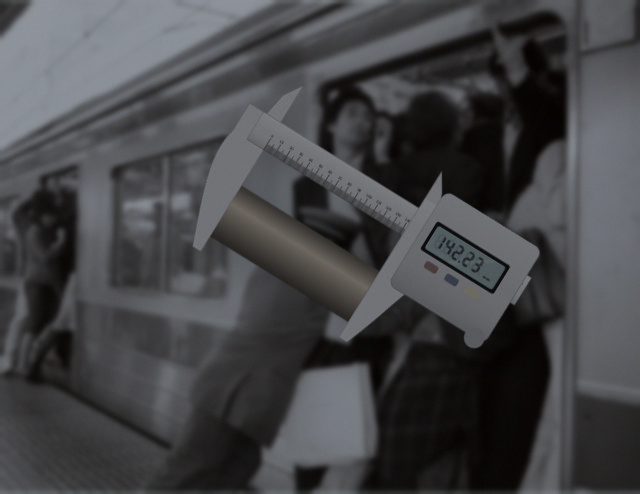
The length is 142.23; mm
